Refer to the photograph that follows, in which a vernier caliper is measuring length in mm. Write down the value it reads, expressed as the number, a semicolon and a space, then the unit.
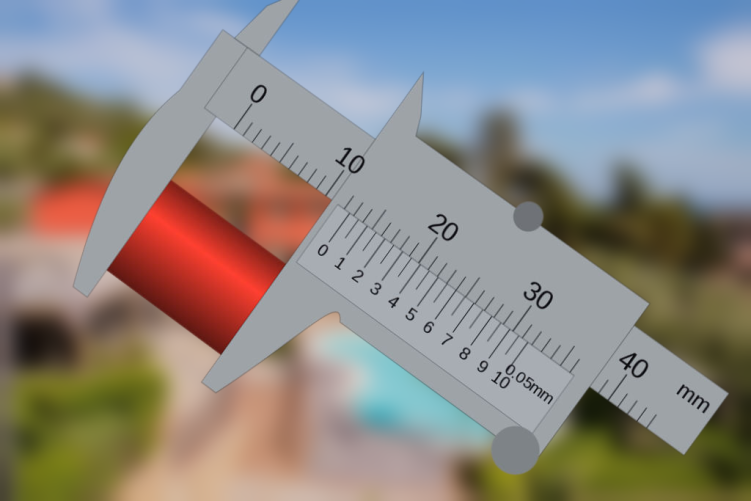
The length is 12.6; mm
